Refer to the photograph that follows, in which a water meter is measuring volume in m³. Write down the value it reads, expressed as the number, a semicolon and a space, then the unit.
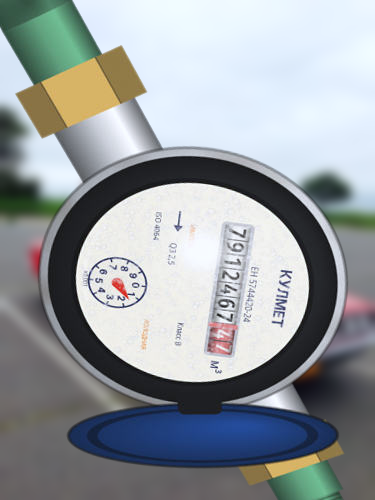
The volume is 7912467.471; m³
